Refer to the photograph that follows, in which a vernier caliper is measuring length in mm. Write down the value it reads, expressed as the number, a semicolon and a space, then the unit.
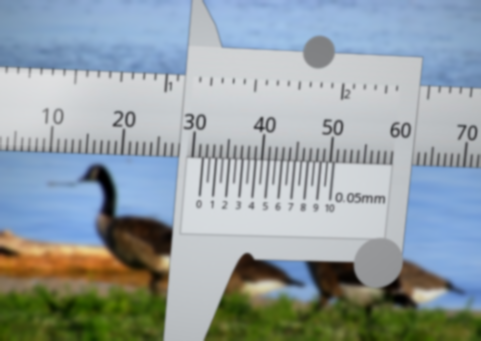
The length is 31.5; mm
